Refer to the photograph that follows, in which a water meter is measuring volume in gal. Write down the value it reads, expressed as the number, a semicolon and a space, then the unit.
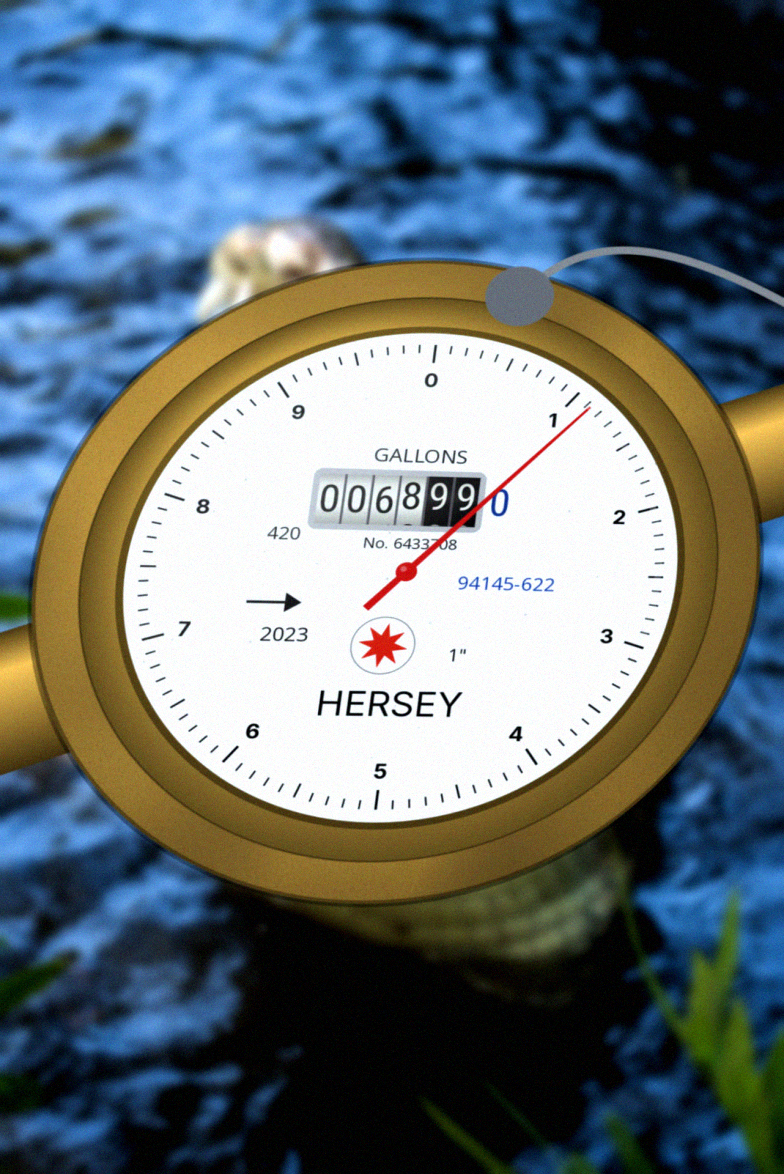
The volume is 68991.1; gal
